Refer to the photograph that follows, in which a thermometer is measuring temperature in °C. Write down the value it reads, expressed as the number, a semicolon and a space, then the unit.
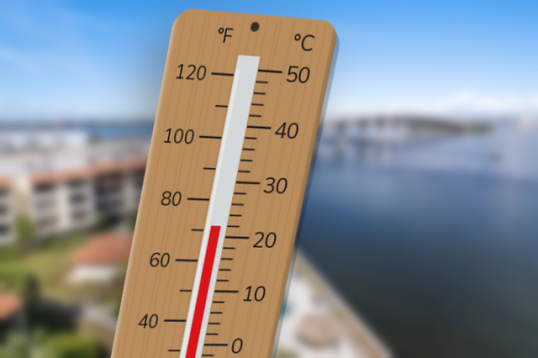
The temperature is 22; °C
